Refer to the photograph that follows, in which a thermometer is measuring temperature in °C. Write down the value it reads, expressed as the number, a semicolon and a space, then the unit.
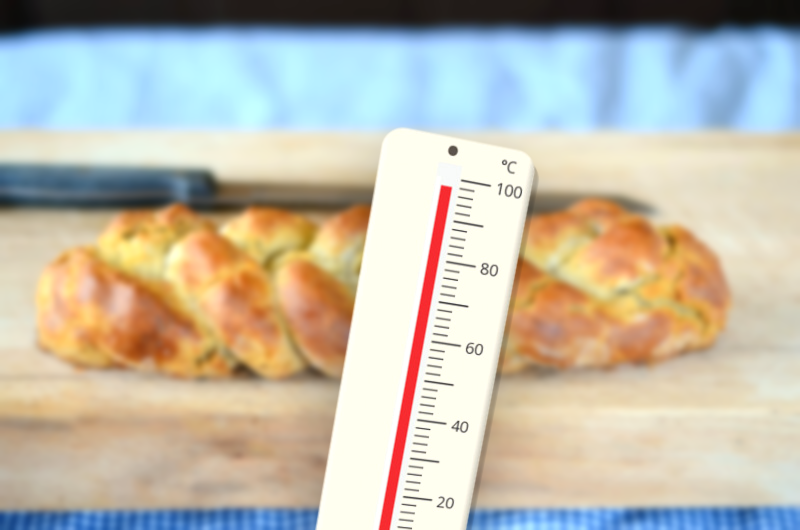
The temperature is 98; °C
